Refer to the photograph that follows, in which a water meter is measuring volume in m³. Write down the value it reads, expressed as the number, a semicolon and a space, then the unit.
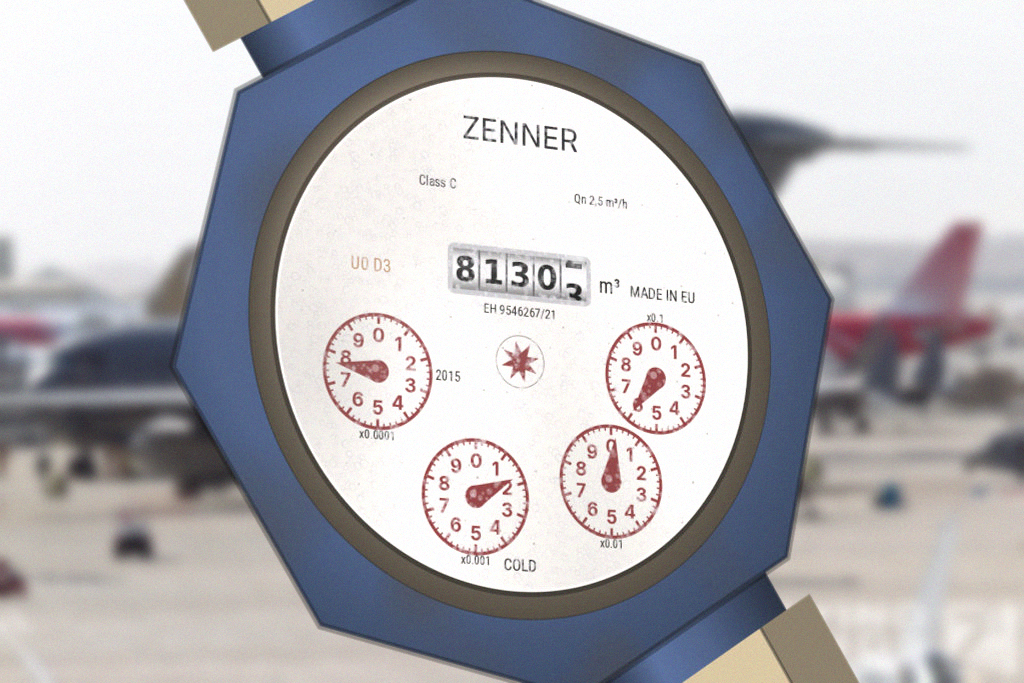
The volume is 81302.6017; m³
